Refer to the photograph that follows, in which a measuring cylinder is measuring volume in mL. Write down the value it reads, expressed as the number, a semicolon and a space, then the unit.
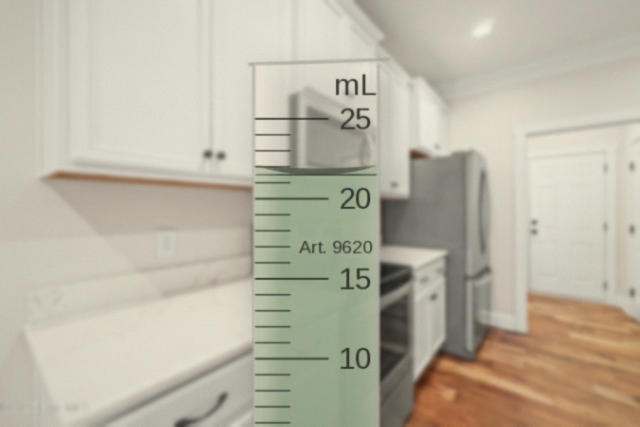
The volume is 21.5; mL
